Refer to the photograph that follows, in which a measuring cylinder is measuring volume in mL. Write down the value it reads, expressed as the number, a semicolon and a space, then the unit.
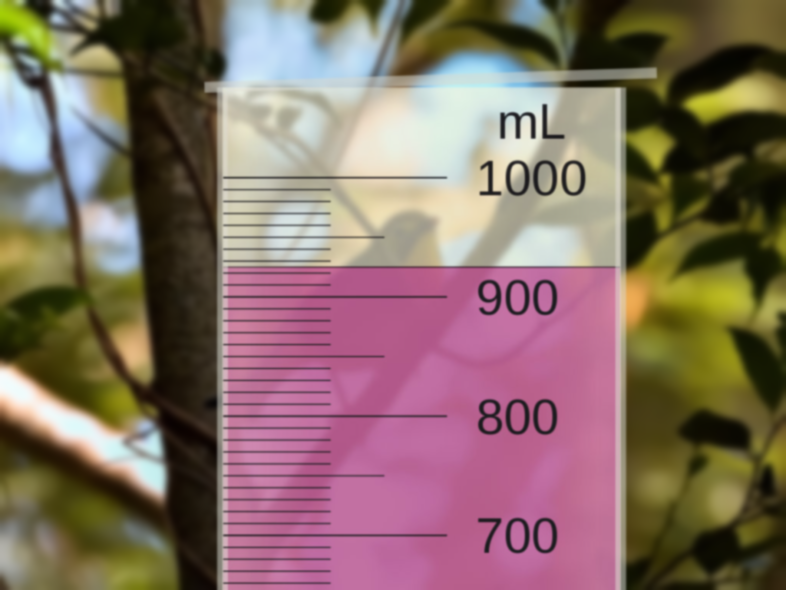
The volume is 925; mL
